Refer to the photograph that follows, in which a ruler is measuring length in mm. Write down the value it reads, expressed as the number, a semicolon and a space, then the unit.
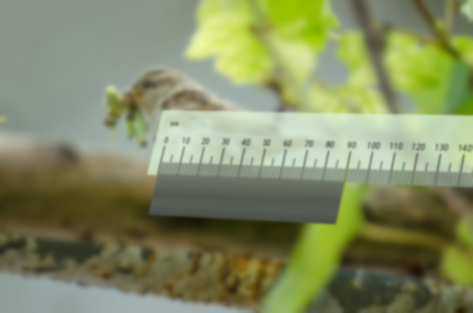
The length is 90; mm
